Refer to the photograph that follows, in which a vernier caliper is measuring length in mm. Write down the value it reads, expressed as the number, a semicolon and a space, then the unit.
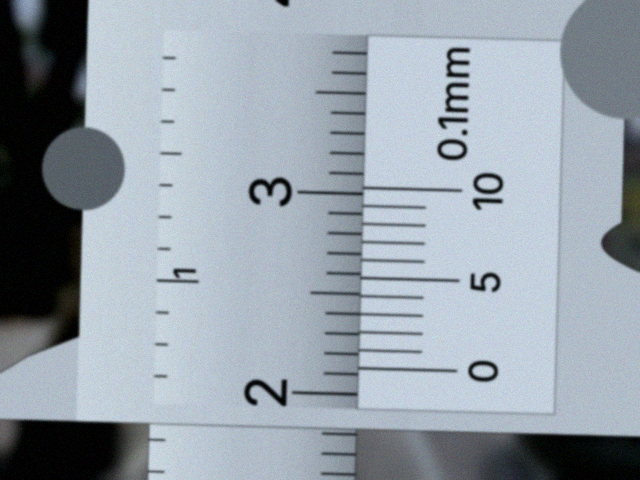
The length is 21.3; mm
